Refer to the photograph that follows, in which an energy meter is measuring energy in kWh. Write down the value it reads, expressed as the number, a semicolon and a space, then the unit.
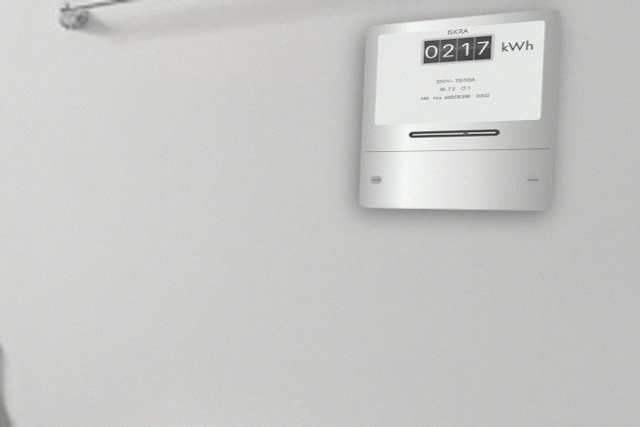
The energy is 217; kWh
